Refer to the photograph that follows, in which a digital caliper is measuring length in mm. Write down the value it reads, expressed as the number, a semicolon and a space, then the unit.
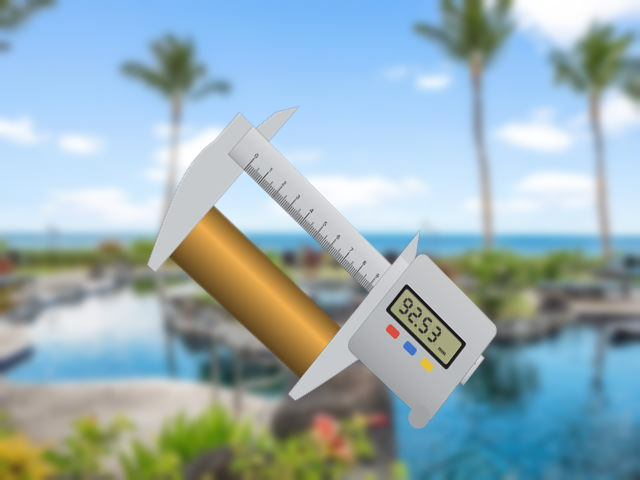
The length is 92.53; mm
